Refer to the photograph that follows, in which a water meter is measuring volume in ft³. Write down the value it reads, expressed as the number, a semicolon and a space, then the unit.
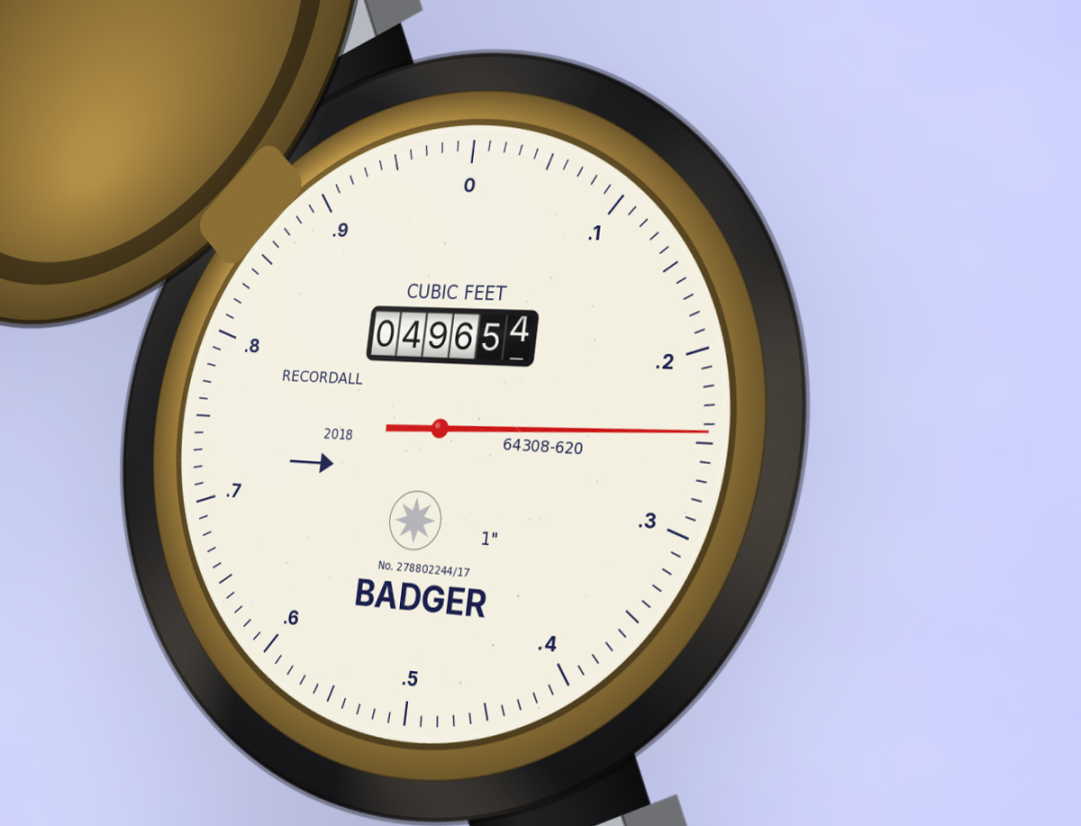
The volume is 49654.24; ft³
